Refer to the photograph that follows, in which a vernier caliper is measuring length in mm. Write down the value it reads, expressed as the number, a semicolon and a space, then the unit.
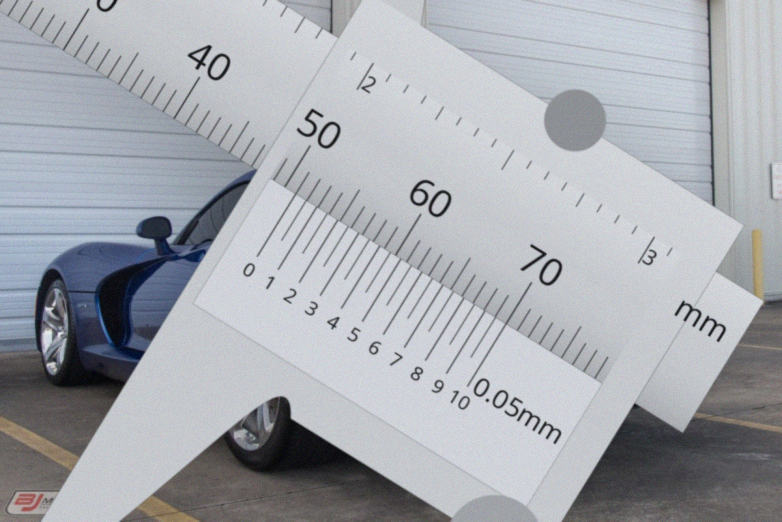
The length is 51.0; mm
